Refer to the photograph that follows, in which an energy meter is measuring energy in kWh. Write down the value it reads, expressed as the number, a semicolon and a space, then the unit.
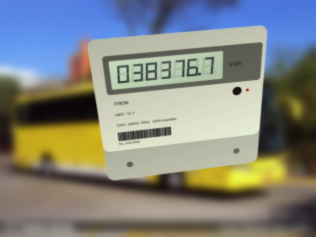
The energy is 38376.7; kWh
